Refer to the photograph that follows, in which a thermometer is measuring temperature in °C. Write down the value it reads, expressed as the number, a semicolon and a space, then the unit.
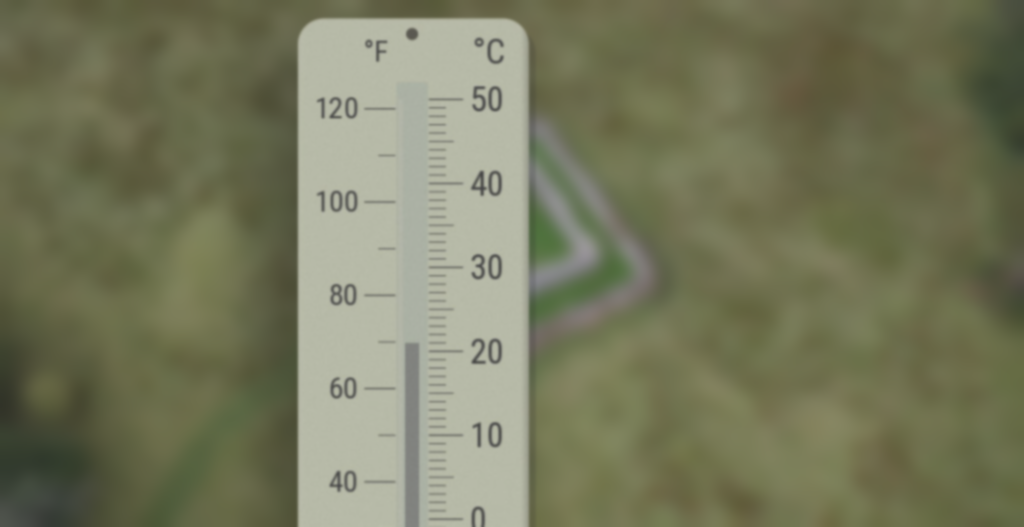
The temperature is 21; °C
